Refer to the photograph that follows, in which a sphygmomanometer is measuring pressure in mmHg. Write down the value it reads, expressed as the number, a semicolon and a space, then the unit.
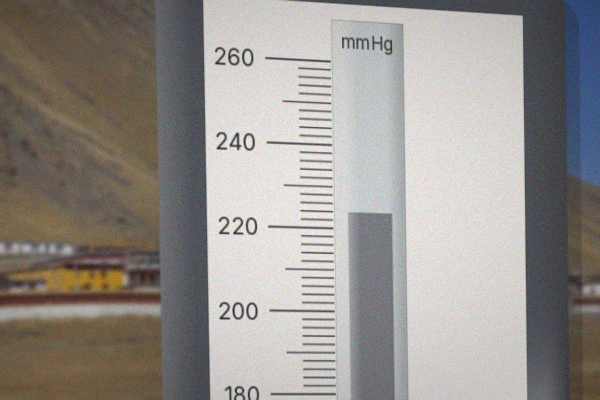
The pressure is 224; mmHg
